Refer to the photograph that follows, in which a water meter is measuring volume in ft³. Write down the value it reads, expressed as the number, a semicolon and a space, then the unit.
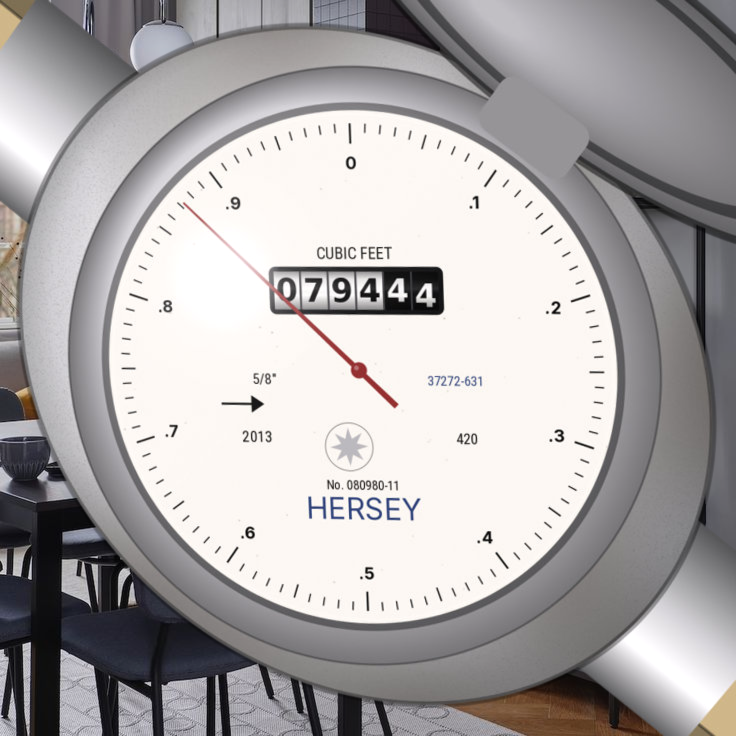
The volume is 79443.87; ft³
